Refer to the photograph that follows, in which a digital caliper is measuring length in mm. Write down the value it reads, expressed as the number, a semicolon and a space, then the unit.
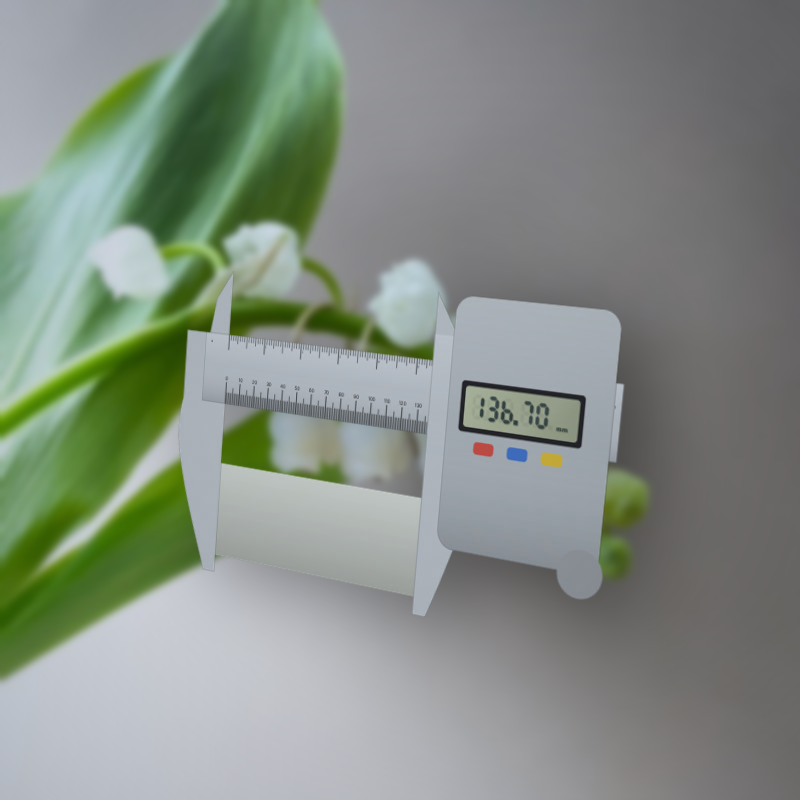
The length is 136.70; mm
